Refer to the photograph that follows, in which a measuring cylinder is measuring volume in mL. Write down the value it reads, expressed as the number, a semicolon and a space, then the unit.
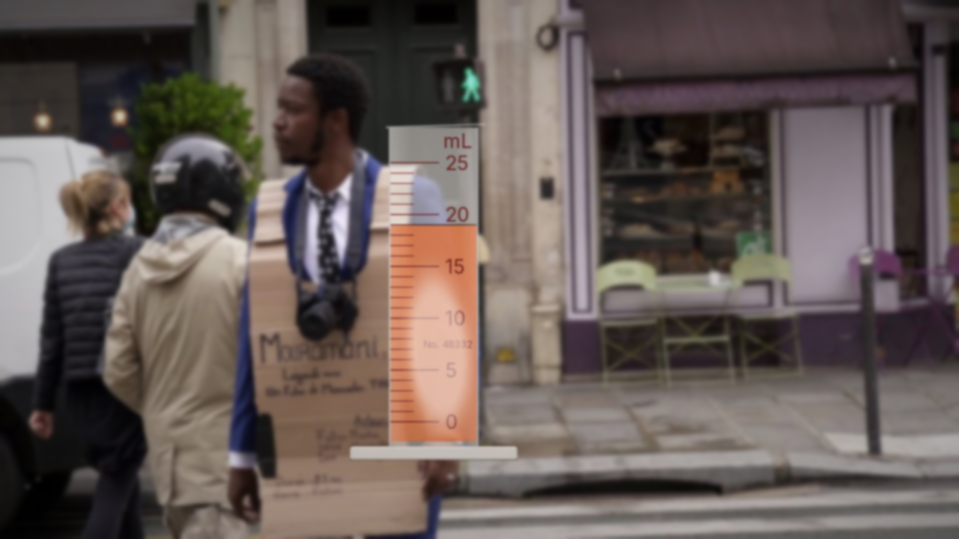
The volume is 19; mL
